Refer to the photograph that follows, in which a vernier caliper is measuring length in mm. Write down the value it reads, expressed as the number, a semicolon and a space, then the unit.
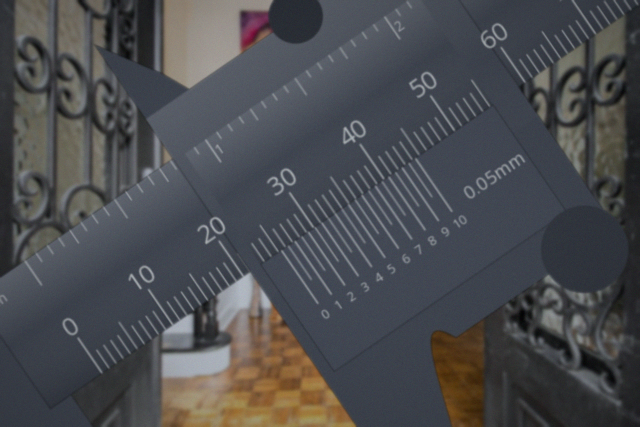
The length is 25.4; mm
